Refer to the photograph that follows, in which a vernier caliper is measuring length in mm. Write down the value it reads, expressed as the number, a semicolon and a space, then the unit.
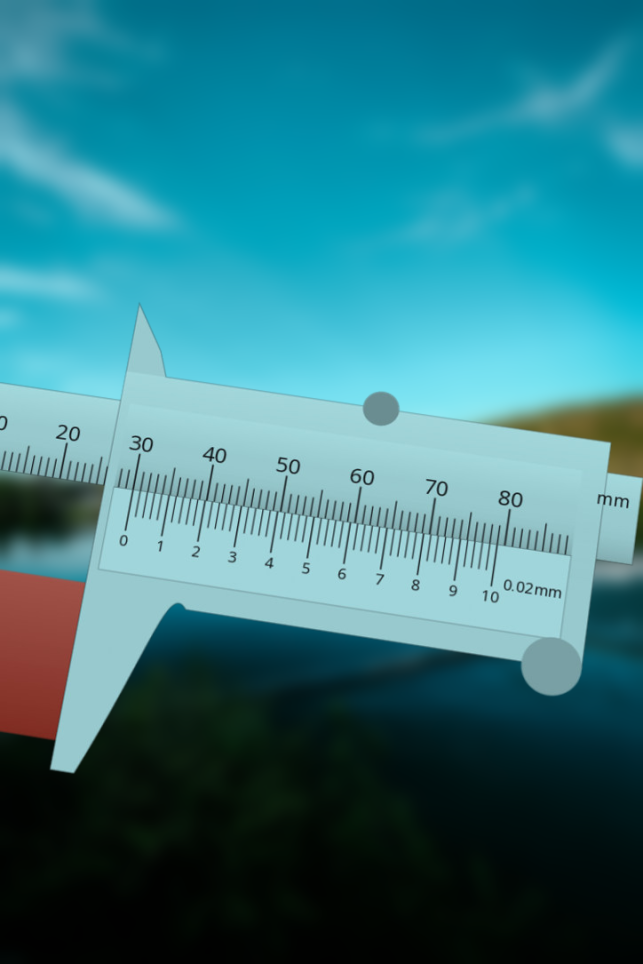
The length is 30.0; mm
